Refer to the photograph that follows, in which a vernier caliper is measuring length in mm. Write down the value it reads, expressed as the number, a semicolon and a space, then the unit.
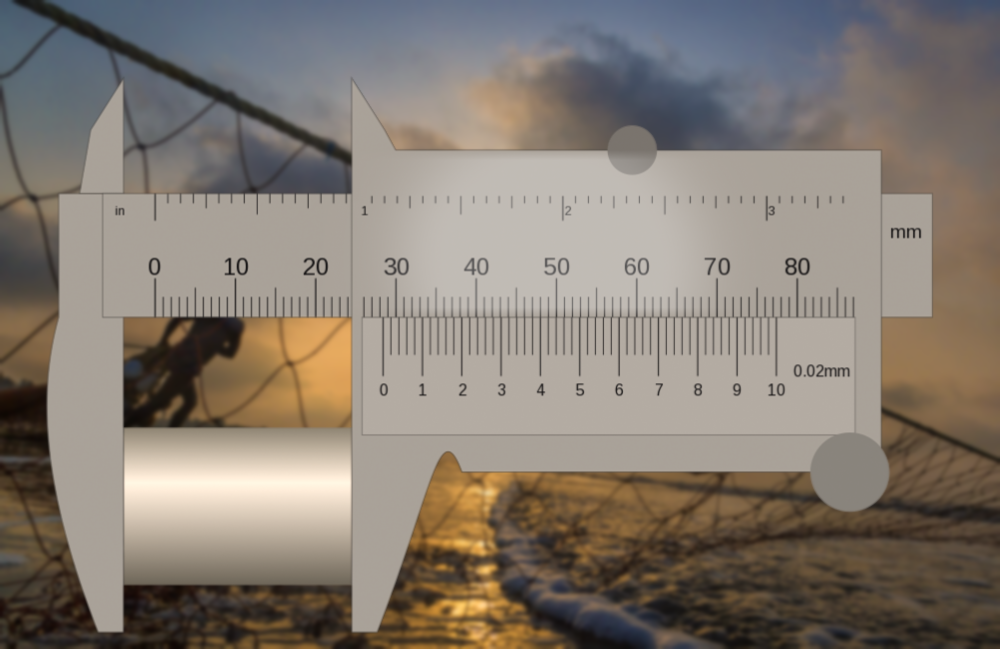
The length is 28.4; mm
